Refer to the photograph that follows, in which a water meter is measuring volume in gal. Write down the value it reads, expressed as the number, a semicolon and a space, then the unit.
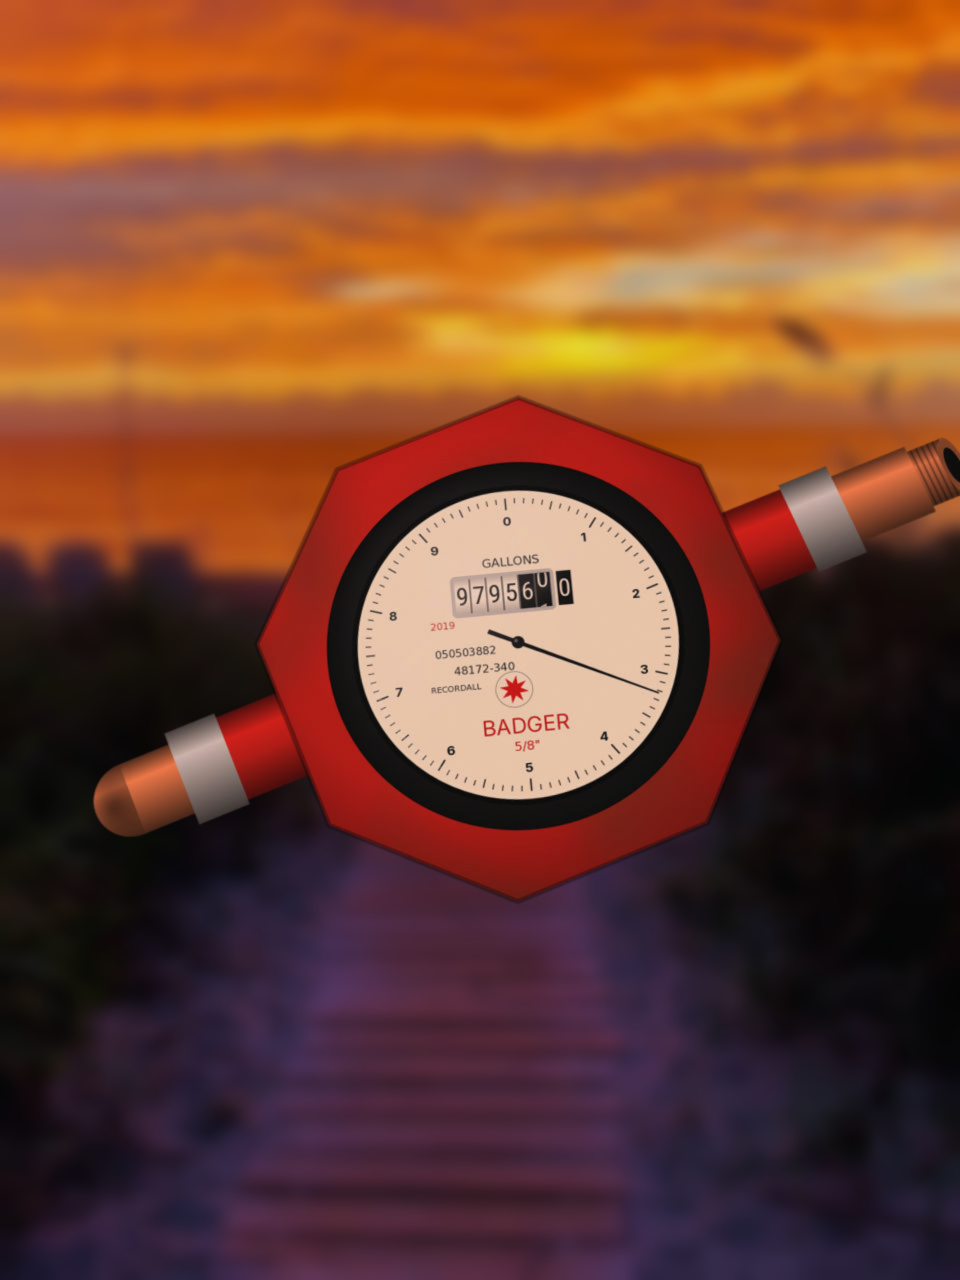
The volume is 9795603.2; gal
